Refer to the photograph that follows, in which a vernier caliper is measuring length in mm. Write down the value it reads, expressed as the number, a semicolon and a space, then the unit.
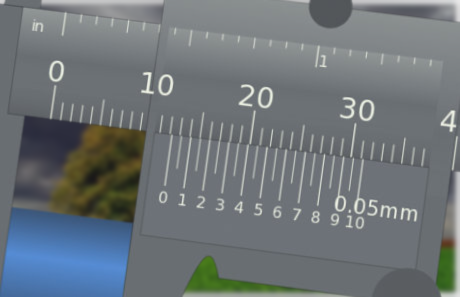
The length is 12.2; mm
